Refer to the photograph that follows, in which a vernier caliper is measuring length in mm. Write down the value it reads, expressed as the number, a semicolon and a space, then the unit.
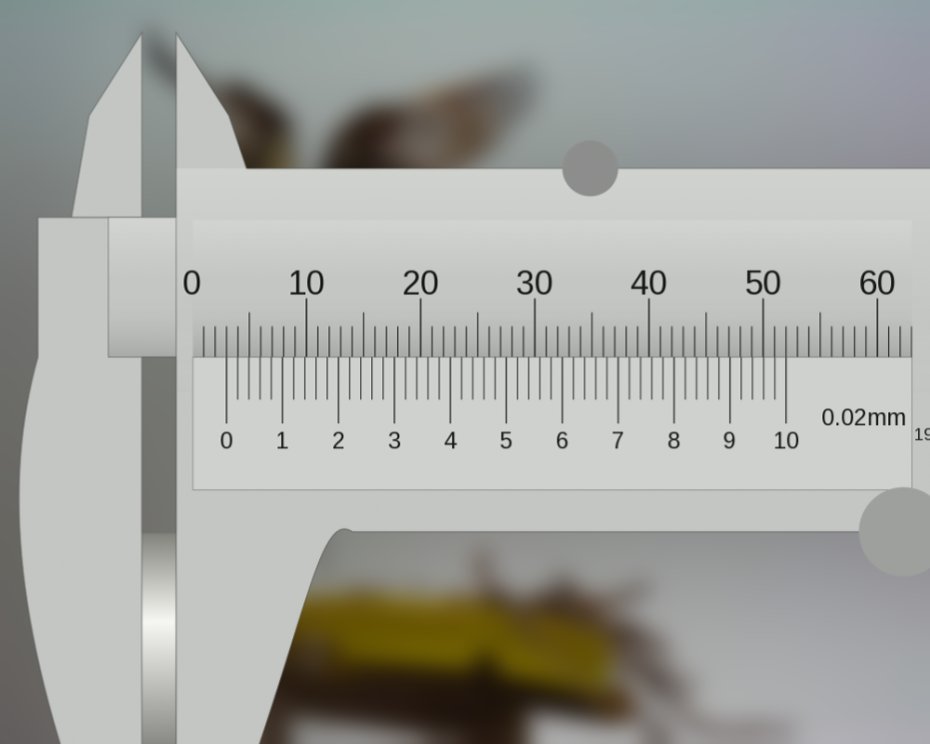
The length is 3.0; mm
